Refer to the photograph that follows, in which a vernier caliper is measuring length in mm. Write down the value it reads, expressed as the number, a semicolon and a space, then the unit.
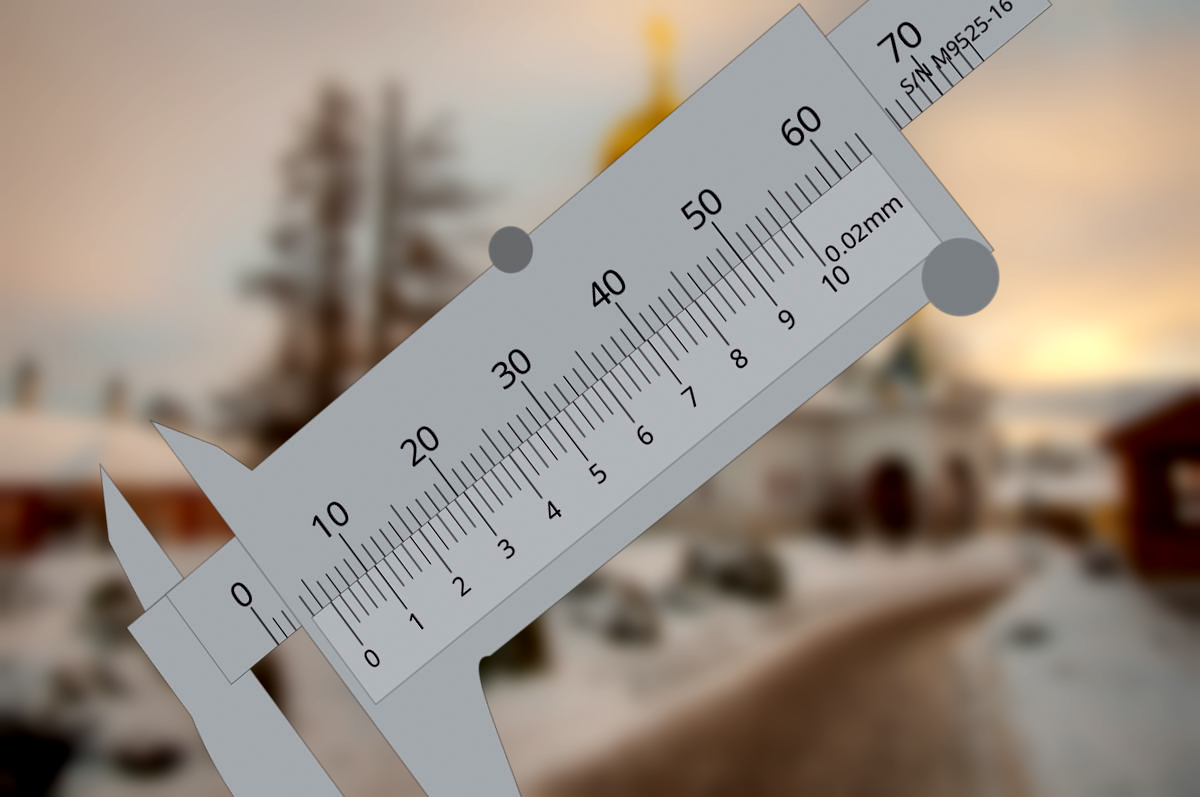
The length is 5.9; mm
